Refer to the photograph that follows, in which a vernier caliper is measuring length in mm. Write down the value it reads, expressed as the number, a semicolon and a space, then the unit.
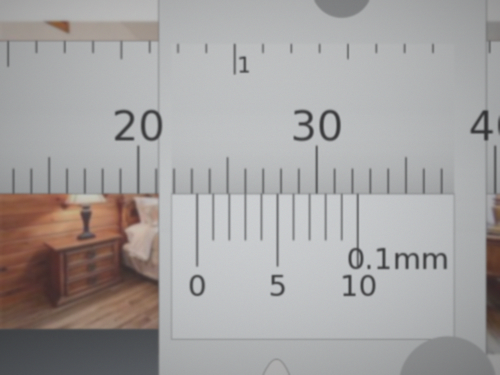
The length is 23.3; mm
